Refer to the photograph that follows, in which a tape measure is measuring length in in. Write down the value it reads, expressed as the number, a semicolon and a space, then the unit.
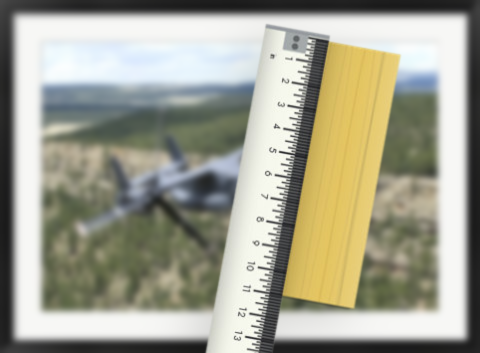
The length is 11; in
